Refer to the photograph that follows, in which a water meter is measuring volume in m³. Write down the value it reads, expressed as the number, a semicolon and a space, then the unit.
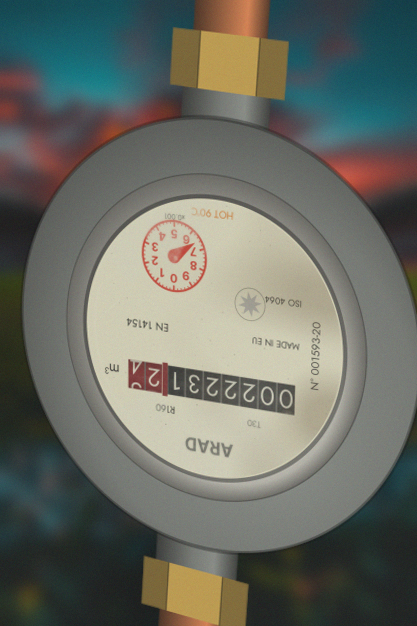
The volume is 22231.236; m³
